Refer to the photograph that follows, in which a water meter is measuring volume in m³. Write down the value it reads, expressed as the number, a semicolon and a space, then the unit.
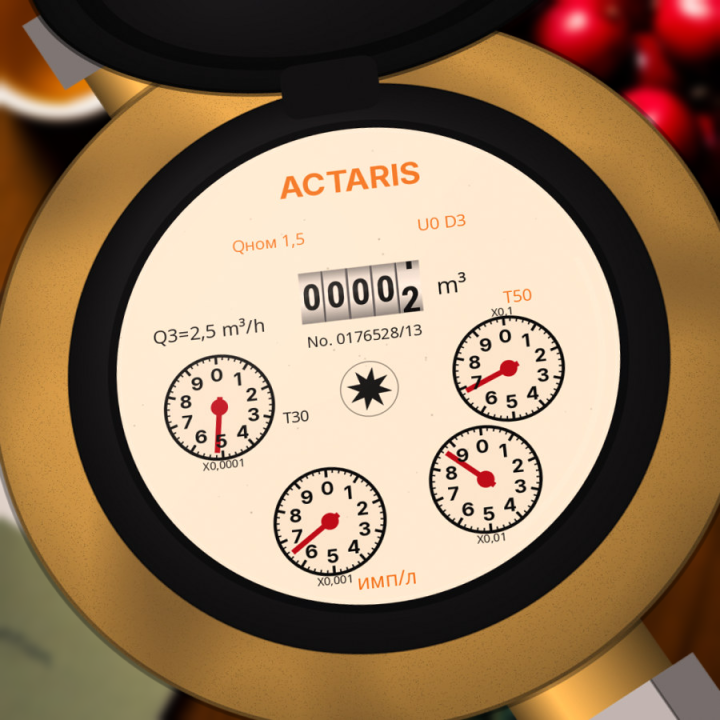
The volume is 1.6865; m³
